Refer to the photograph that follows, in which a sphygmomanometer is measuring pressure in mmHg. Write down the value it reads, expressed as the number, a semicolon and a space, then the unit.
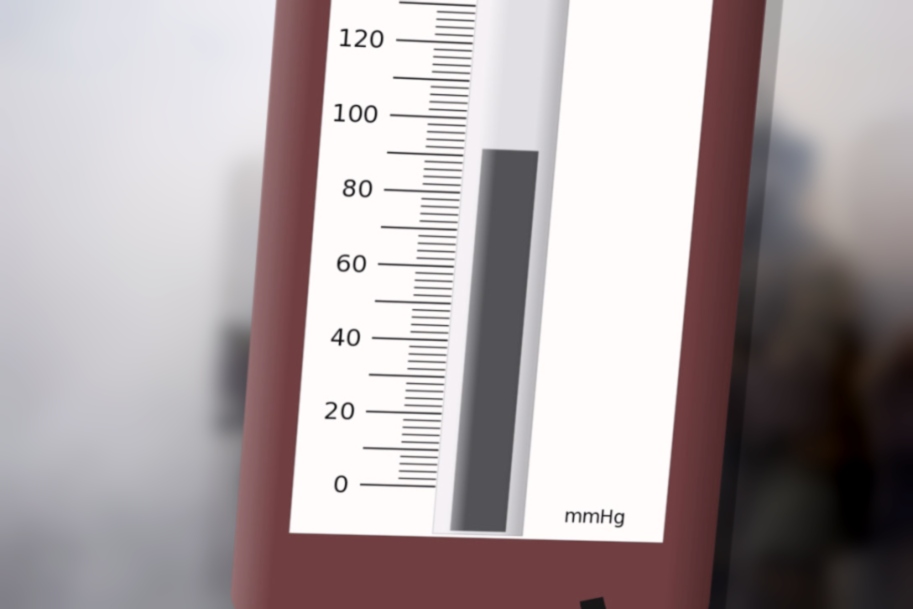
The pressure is 92; mmHg
